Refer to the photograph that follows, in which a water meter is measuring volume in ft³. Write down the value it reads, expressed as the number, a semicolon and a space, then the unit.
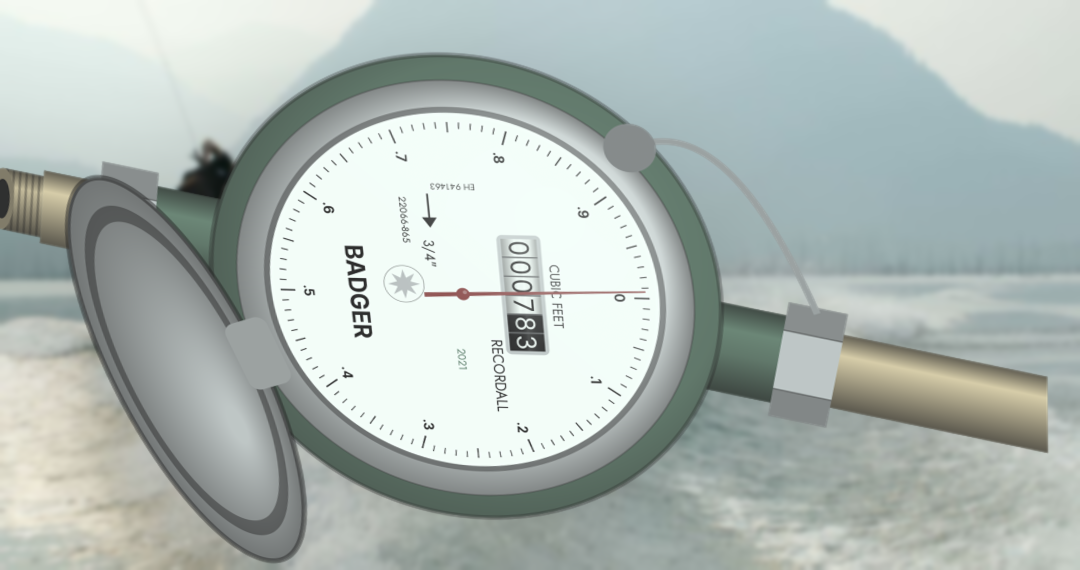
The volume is 782.99; ft³
